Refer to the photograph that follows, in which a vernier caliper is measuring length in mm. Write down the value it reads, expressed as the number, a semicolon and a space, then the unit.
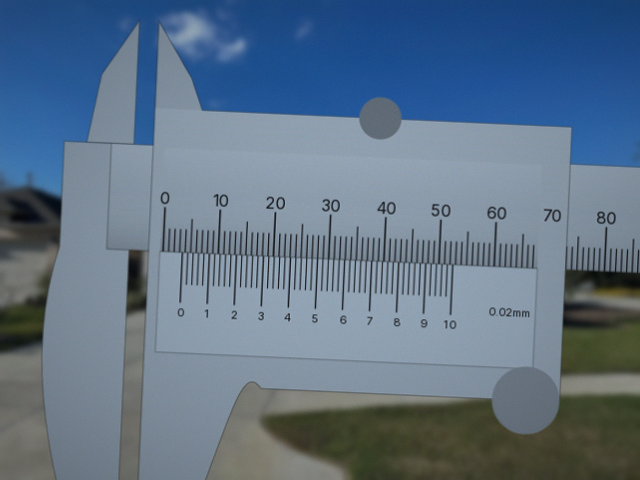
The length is 3.5; mm
